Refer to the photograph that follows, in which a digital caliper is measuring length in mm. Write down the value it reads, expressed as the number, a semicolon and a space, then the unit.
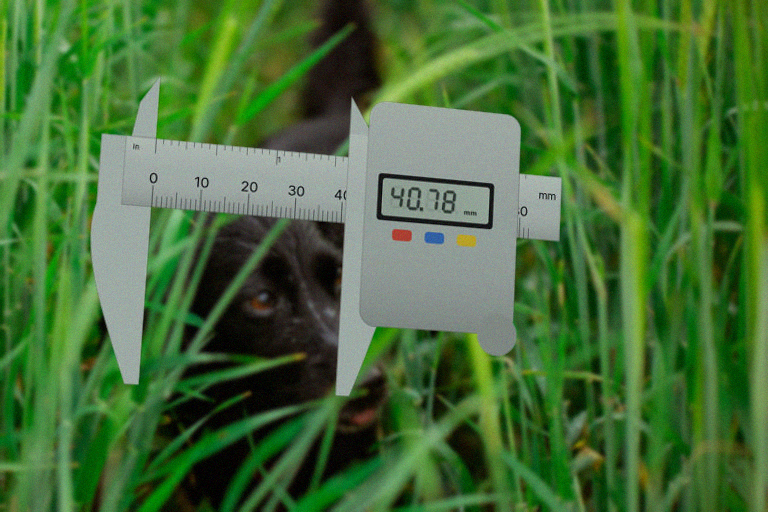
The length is 40.78; mm
